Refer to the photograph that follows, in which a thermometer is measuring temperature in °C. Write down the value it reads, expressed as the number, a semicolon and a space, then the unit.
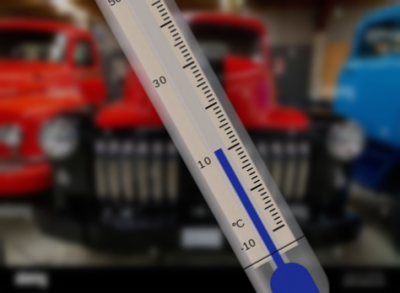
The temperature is 11; °C
